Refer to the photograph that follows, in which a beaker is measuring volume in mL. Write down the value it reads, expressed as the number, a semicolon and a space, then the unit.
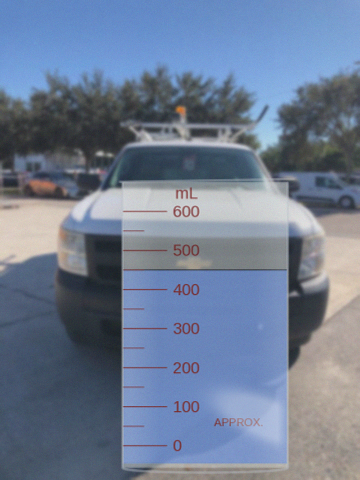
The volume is 450; mL
